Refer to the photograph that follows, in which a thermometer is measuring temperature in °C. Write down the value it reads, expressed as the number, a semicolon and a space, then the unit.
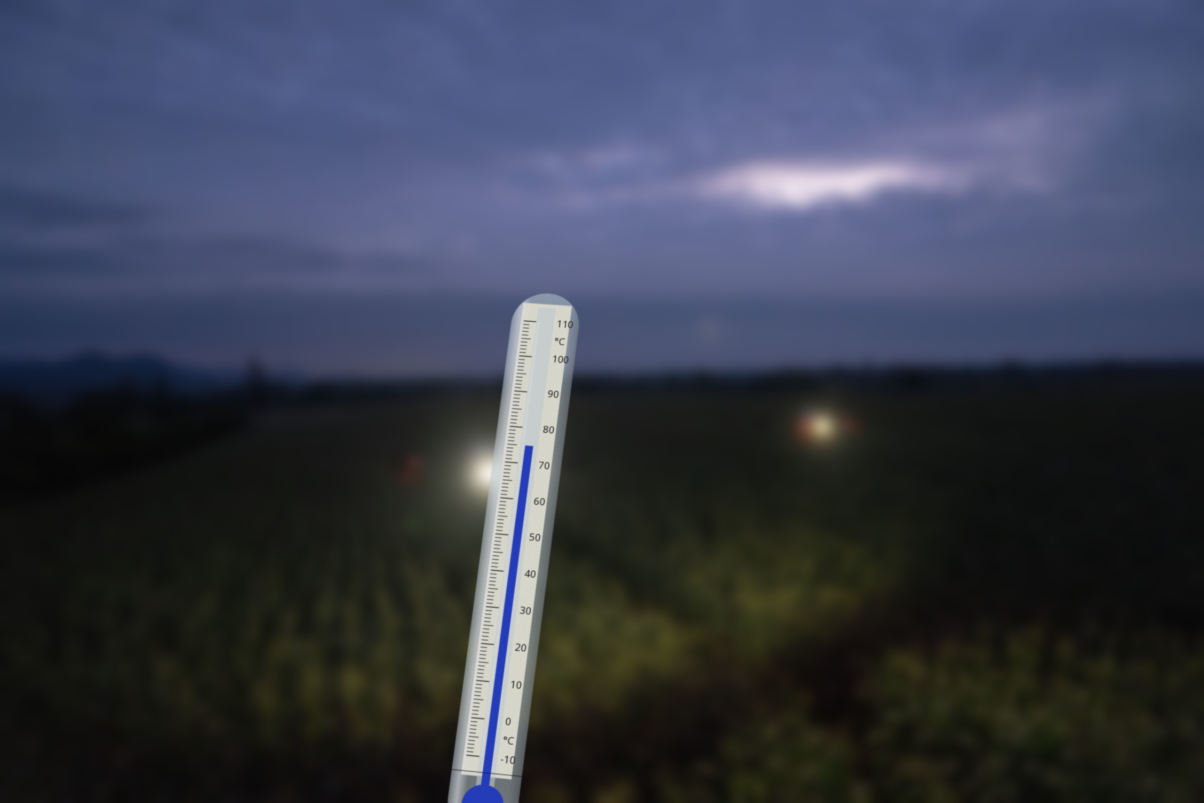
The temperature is 75; °C
